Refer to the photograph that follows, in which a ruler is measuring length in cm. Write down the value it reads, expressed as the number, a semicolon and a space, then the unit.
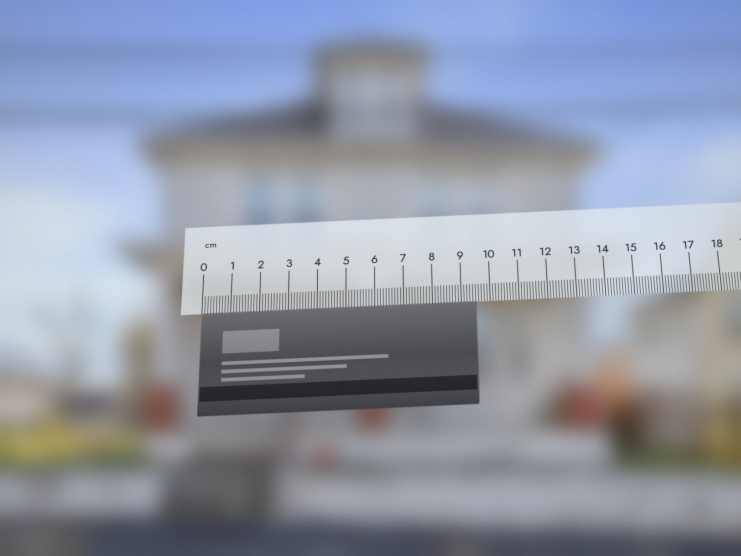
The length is 9.5; cm
